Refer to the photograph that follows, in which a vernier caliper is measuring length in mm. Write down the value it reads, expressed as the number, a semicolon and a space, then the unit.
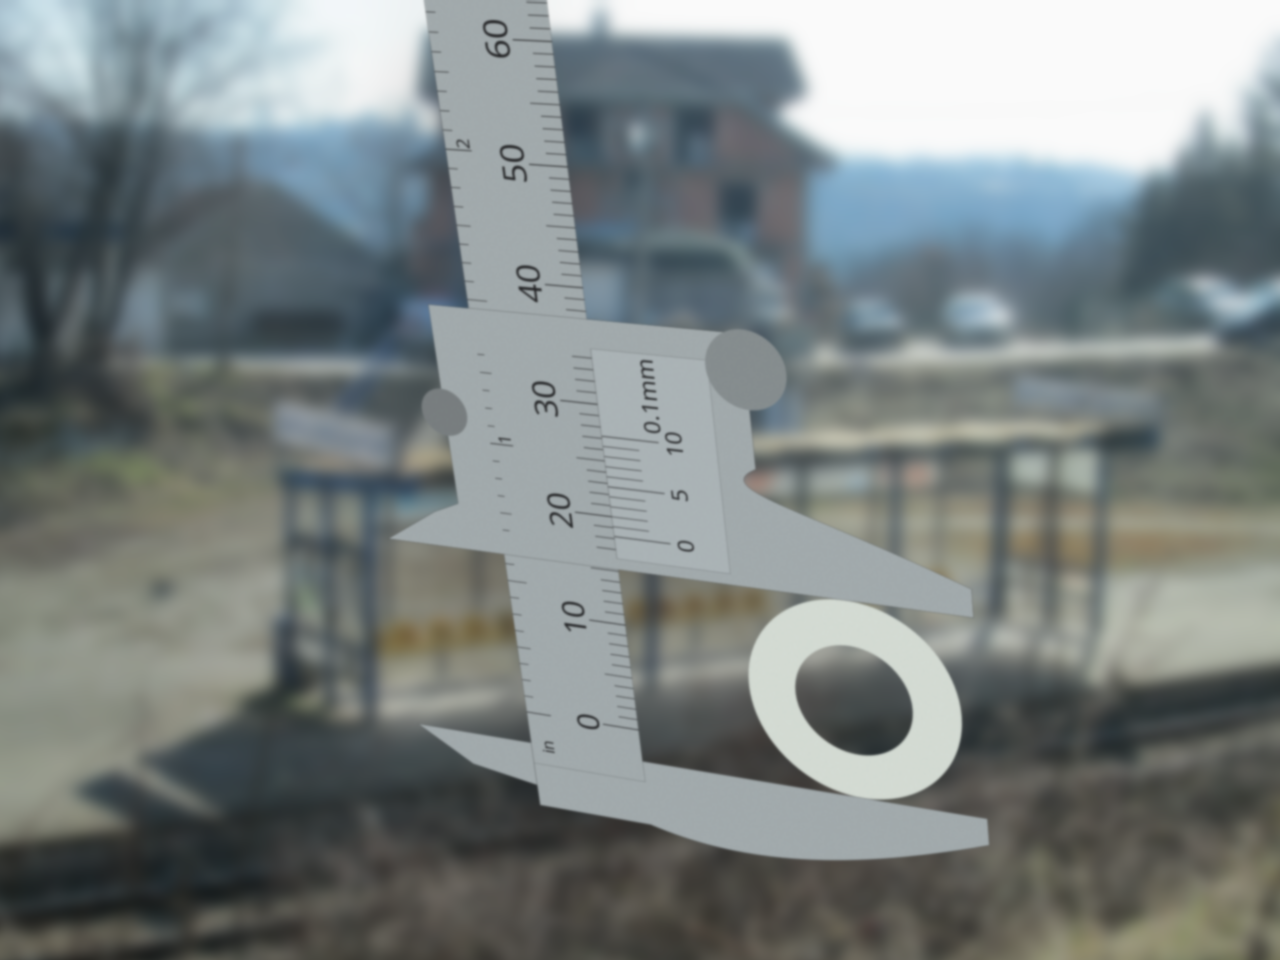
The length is 18.2; mm
